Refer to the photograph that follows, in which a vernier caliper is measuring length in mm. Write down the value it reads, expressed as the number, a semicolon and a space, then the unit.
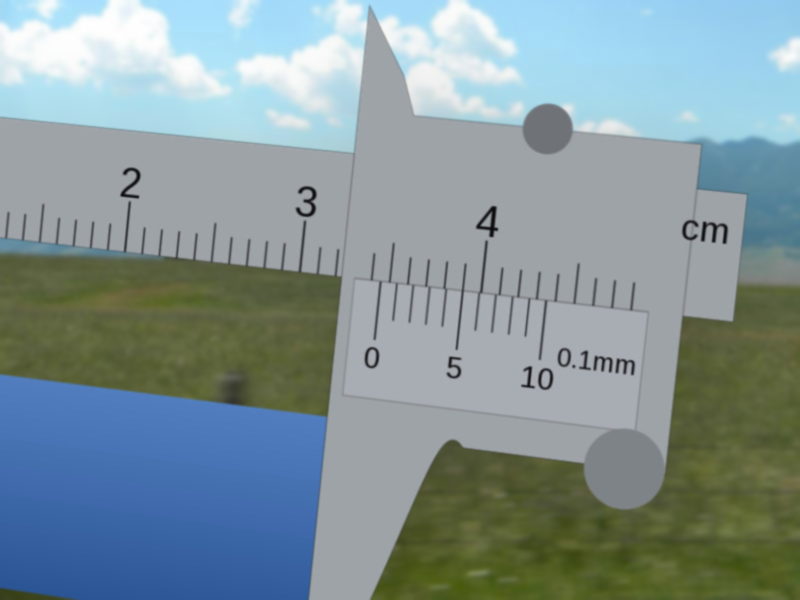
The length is 34.5; mm
